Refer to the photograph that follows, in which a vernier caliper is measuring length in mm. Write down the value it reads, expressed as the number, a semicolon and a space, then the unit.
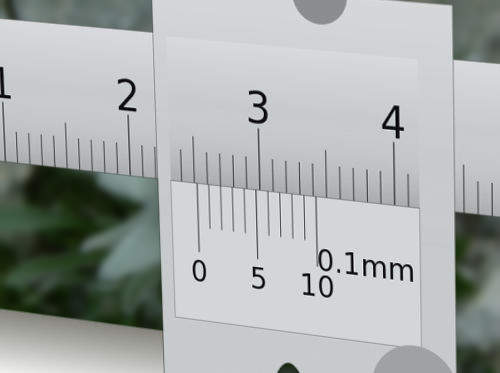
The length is 25.2; mm
